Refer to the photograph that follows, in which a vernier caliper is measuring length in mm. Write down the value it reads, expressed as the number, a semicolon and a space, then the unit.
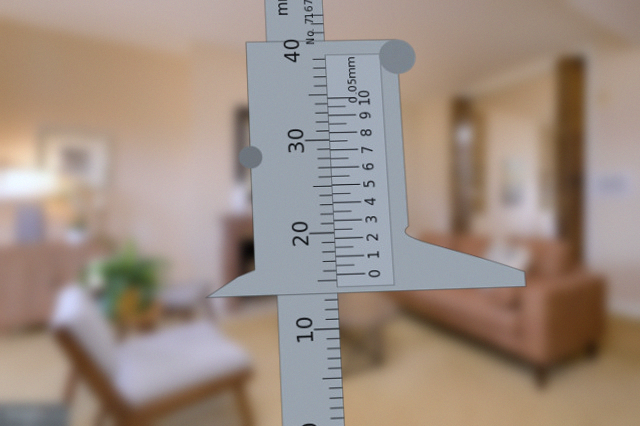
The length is 15.6; mm
